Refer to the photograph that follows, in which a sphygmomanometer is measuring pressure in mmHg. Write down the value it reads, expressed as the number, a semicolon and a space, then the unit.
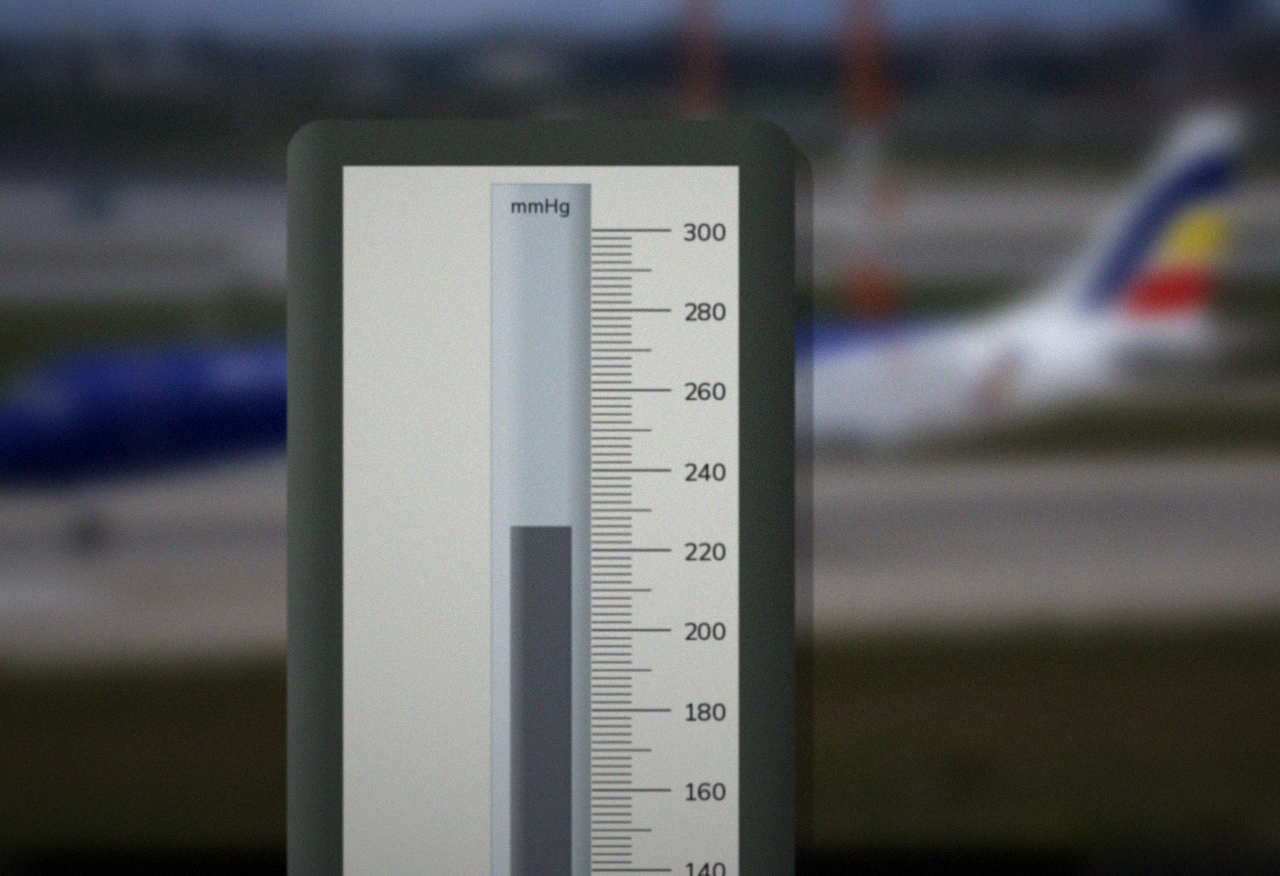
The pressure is 226; mmHg
